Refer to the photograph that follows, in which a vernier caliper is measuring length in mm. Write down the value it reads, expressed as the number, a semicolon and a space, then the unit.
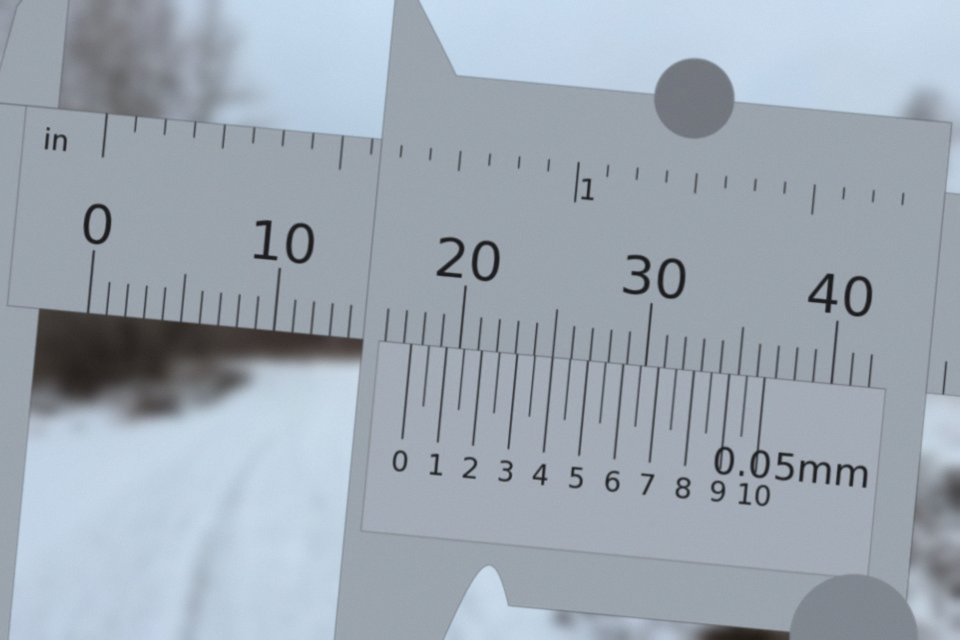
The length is 17.4; mm
